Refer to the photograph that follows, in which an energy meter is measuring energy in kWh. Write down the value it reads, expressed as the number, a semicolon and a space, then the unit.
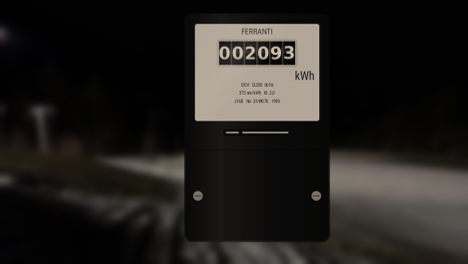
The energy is 2093; kWh
